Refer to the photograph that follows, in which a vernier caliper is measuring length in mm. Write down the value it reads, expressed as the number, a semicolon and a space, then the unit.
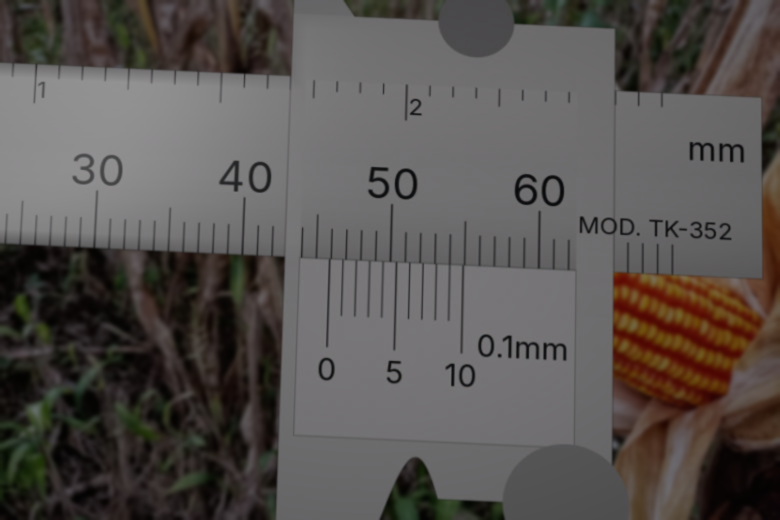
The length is 45.9; mm
